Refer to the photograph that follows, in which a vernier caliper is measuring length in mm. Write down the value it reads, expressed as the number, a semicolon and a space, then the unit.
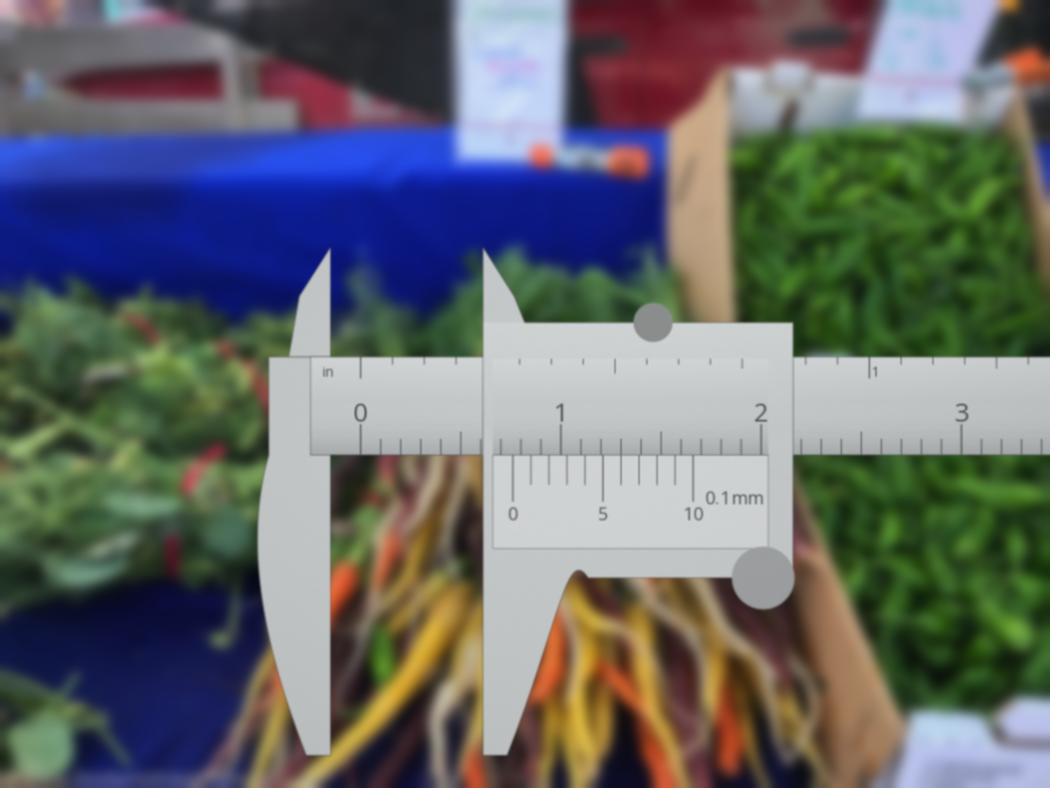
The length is 7.6; mm
